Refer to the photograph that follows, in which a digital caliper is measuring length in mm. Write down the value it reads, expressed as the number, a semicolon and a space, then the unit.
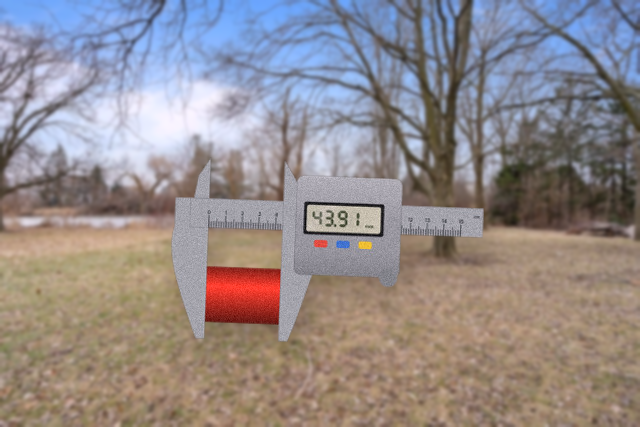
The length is 43.91; mm
